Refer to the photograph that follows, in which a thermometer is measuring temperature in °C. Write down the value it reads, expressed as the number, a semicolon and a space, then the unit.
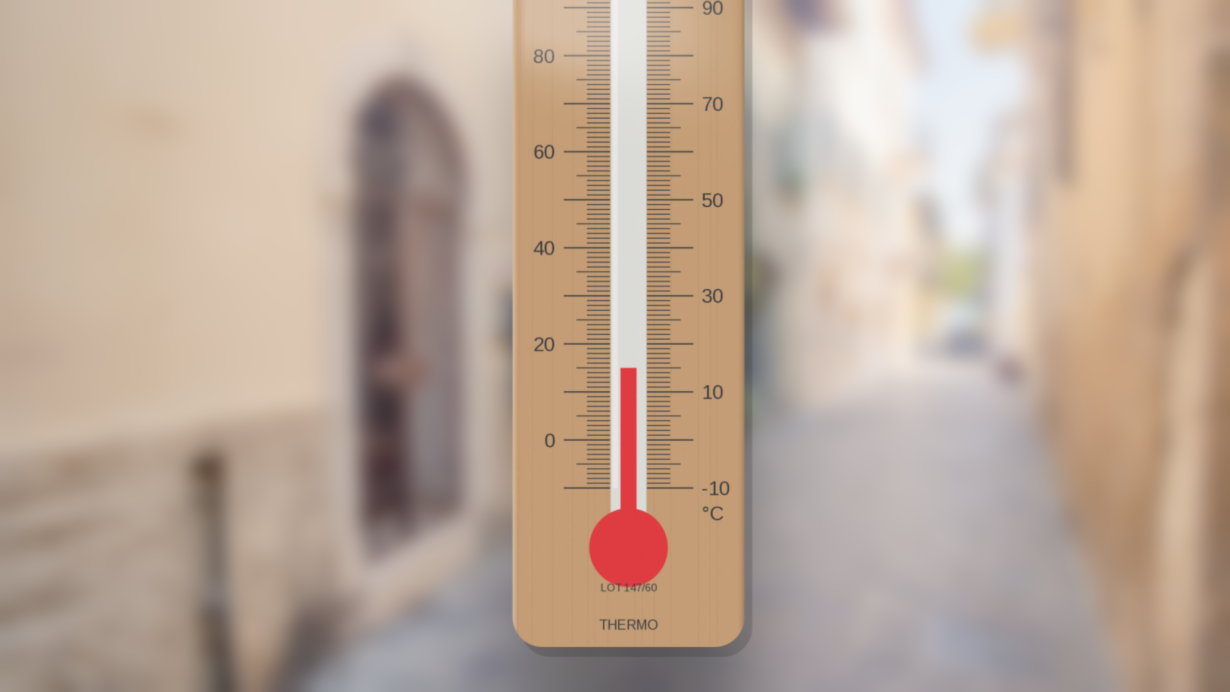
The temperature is 15; °C
